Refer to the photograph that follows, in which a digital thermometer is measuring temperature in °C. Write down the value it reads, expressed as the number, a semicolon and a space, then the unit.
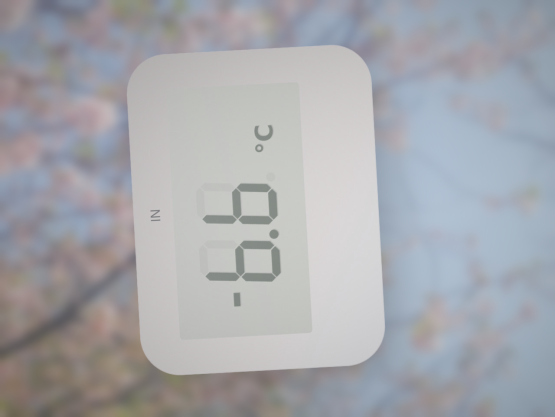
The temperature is -6.6; °C
